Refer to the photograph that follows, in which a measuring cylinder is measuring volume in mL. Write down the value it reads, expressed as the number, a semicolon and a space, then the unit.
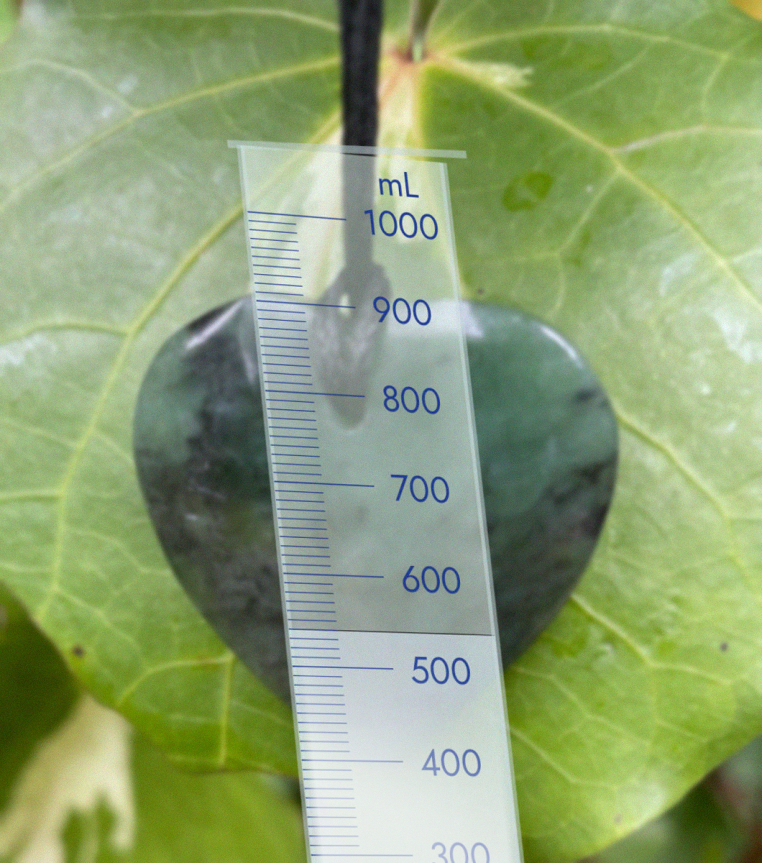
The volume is 540; mL
